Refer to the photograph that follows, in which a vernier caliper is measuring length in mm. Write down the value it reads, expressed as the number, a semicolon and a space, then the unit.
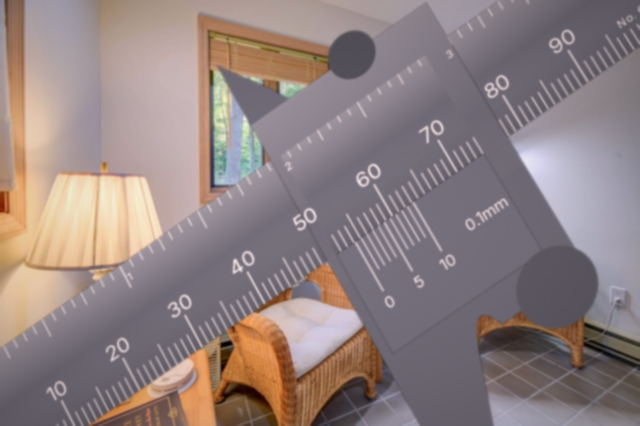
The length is 54.2; mm
